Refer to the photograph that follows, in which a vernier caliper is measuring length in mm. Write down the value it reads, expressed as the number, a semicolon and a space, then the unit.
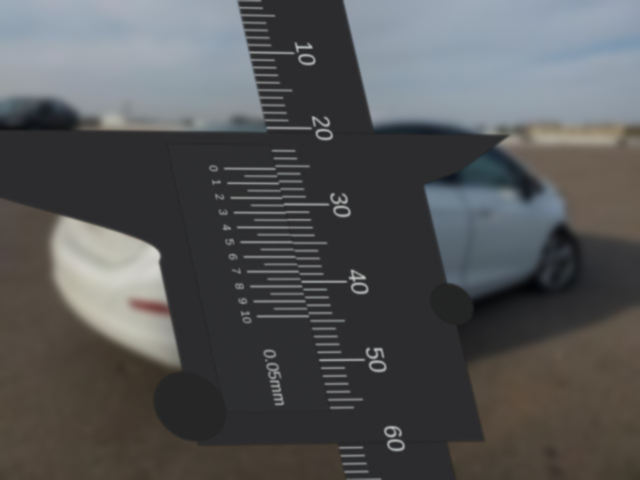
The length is 25.4; mm
